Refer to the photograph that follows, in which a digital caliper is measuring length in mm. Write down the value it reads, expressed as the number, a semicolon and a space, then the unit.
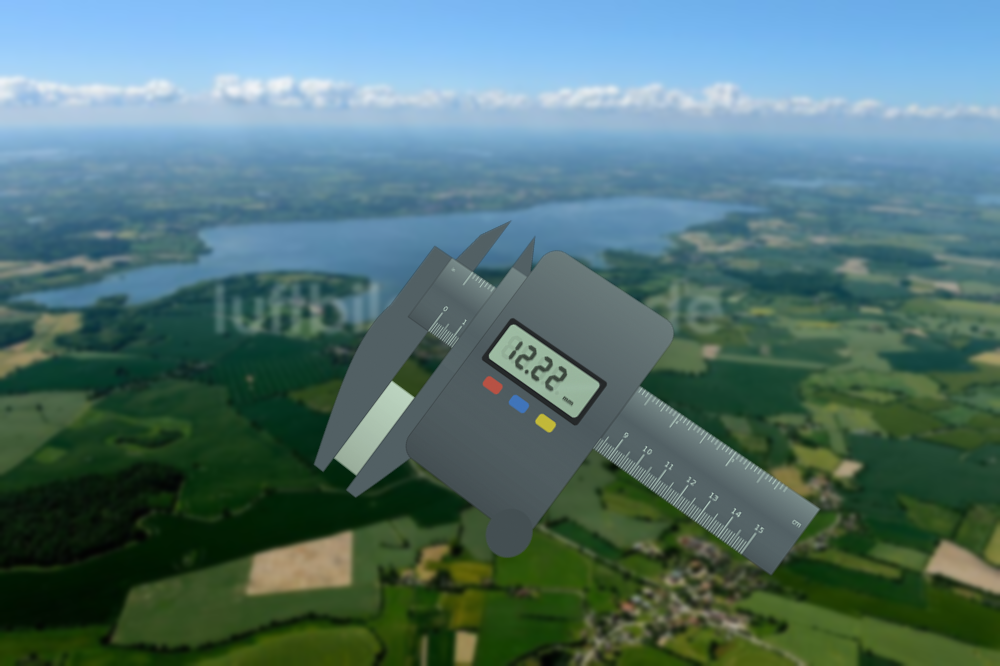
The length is 12.22; mm
